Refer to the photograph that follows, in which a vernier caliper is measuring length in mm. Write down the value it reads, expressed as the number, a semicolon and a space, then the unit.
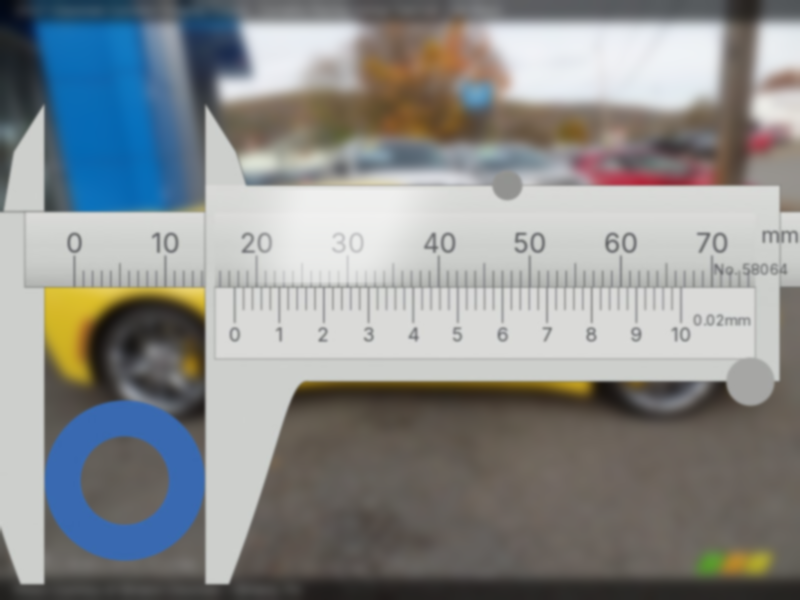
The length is 17.6; mm
